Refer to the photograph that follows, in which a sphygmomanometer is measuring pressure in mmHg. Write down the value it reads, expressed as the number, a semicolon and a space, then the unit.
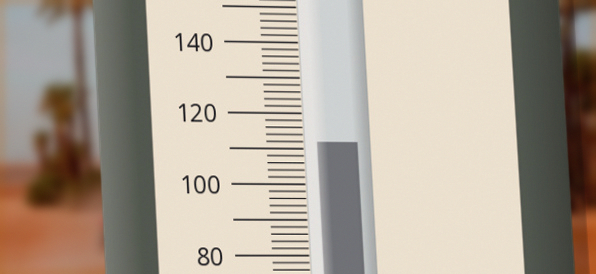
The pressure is 112; mmHg
